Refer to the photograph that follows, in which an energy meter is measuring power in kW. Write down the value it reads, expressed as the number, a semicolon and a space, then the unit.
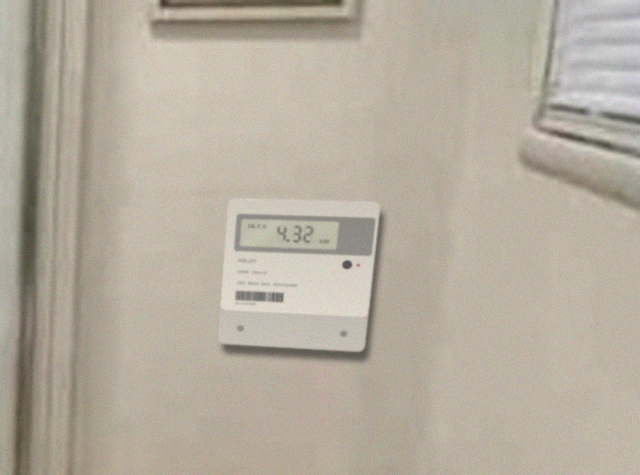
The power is 4.32; kW
